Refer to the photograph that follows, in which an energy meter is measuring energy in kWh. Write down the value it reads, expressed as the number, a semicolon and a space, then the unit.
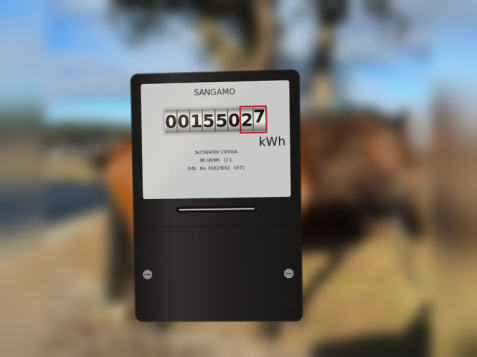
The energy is 1550.27; kWh
